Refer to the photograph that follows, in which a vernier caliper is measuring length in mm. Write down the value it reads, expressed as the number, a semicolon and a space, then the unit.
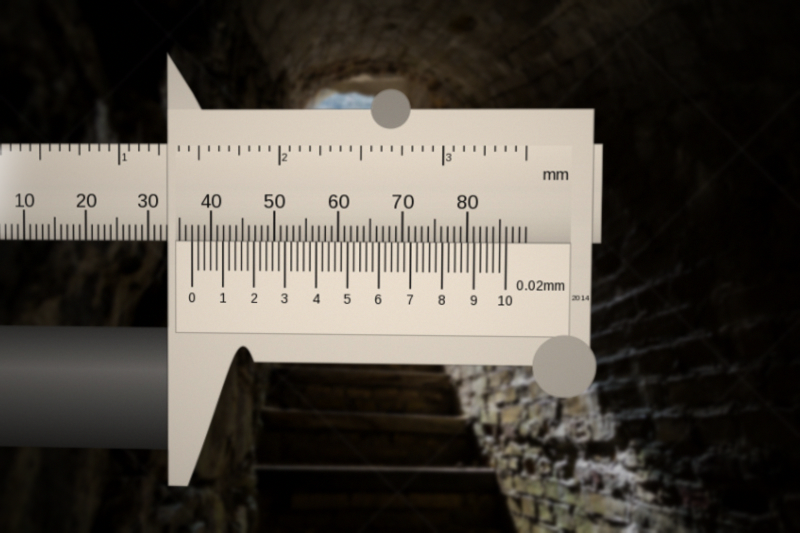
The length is 37.0; mm
